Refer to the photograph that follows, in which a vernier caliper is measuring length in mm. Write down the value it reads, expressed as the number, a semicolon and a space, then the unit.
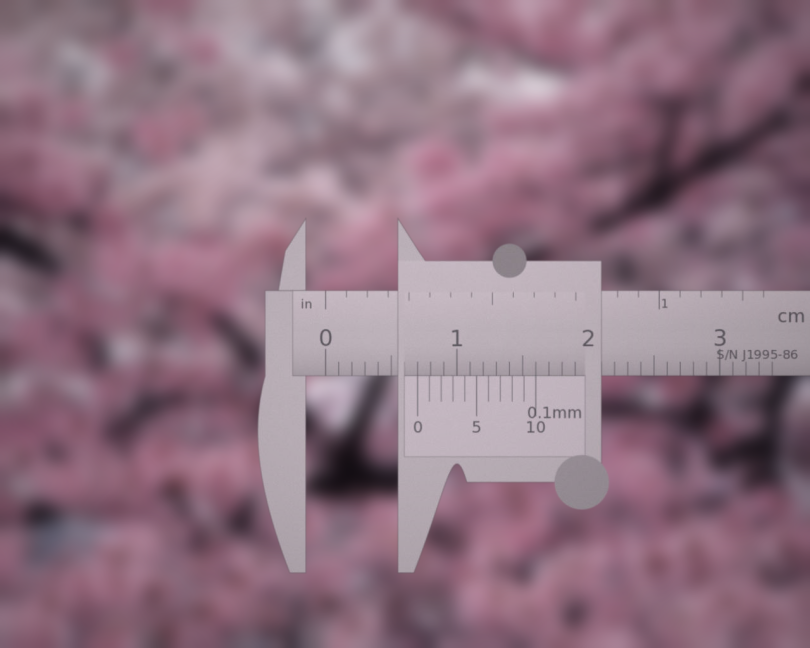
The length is 7.0; mm
